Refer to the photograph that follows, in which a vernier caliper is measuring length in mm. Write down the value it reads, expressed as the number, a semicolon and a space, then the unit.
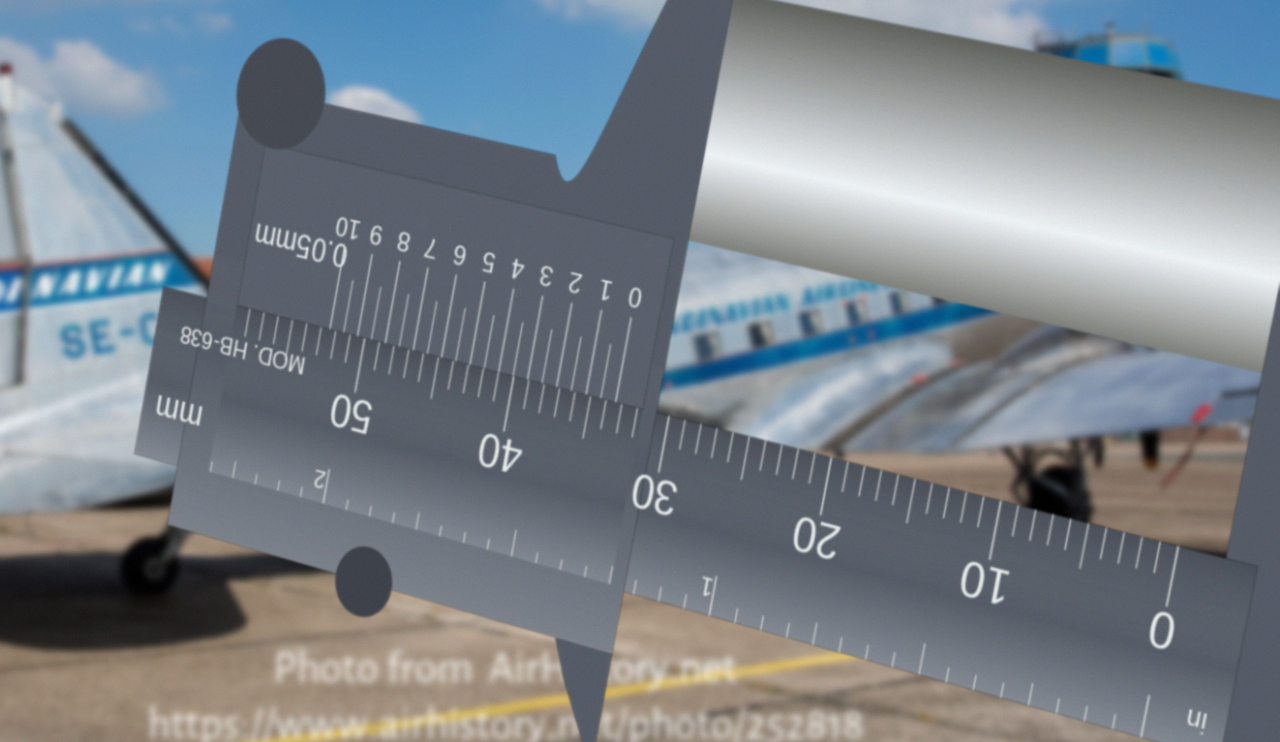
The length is 33.4; mm
